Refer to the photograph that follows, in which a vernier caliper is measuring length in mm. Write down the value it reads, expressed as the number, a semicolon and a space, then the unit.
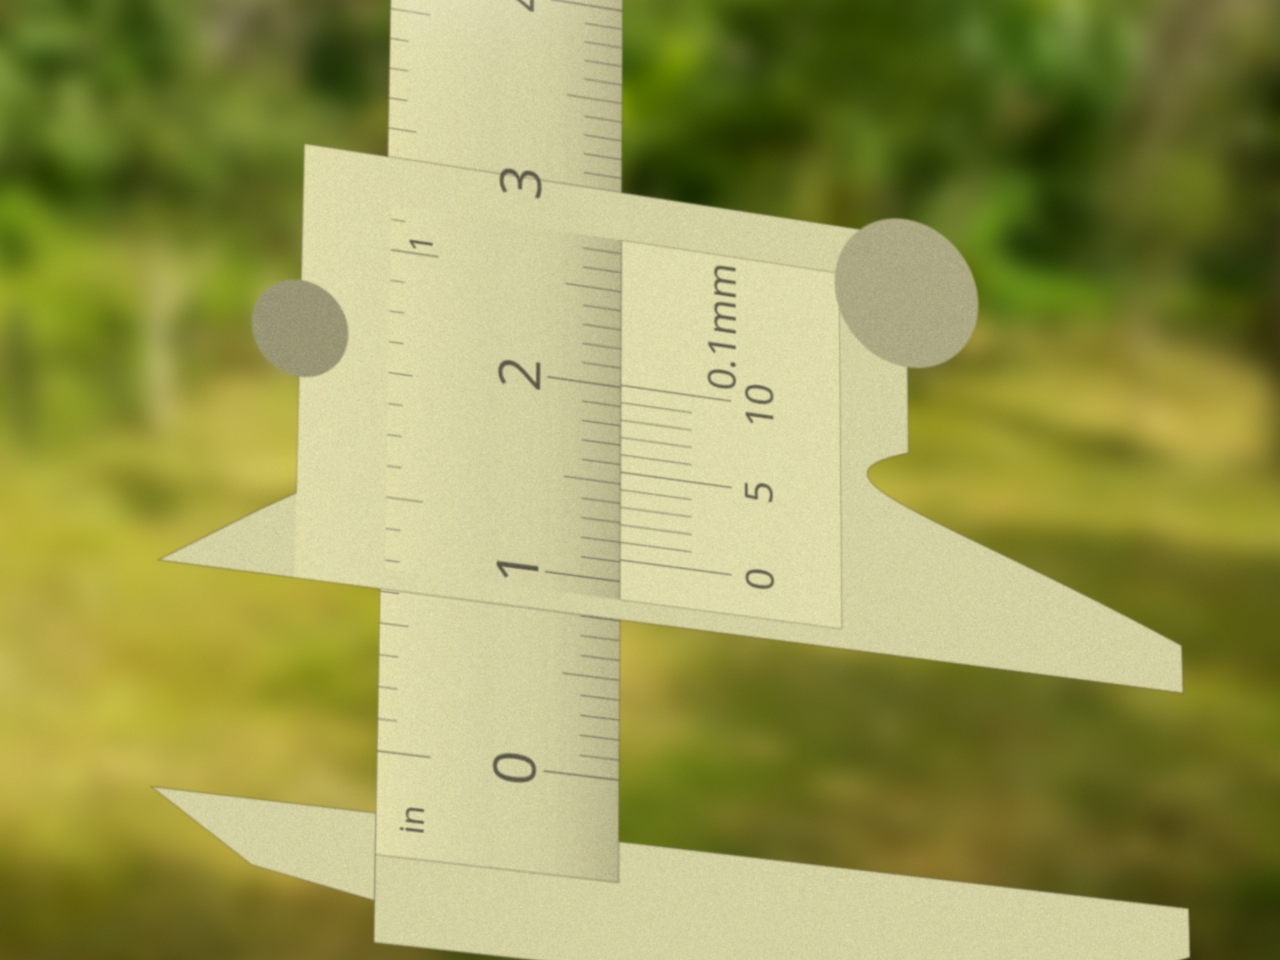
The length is 11.1; mm
